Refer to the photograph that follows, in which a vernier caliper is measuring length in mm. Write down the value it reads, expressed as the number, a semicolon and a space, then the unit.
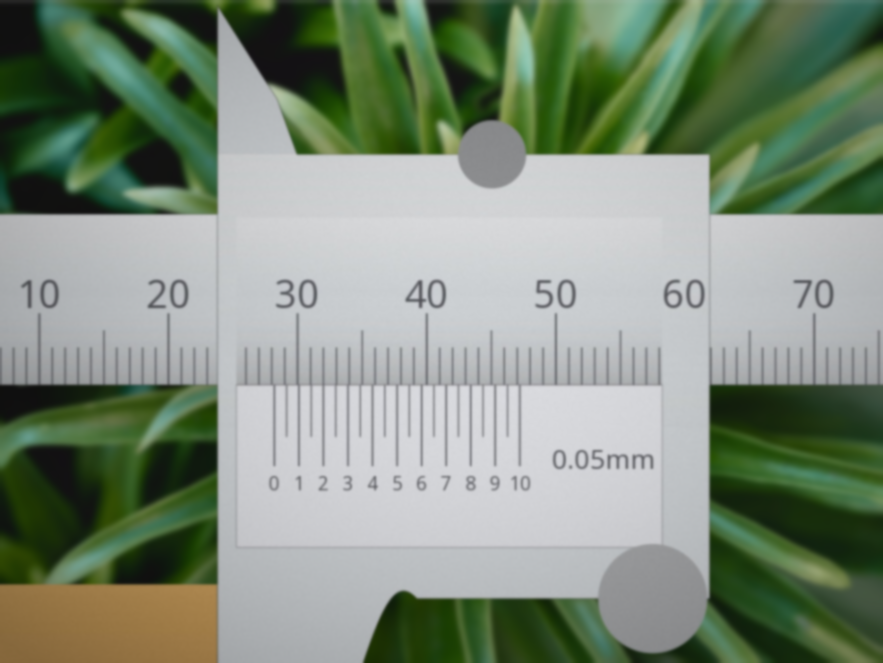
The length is 28.2; mm
